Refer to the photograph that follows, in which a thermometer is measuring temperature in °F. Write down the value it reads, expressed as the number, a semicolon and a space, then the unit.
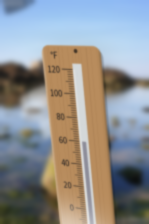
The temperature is 60; °F
